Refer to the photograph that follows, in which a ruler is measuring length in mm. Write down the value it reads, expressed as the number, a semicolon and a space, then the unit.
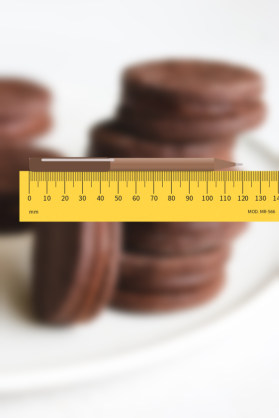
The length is 120; mm
